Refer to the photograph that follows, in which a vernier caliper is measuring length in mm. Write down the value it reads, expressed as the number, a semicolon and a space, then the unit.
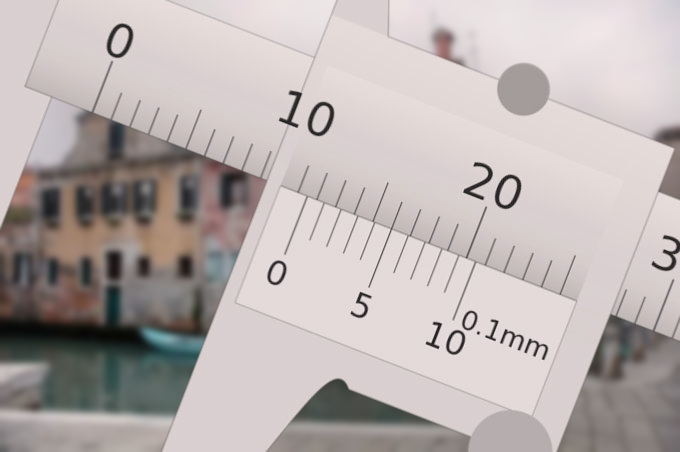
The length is 11.5; mm
